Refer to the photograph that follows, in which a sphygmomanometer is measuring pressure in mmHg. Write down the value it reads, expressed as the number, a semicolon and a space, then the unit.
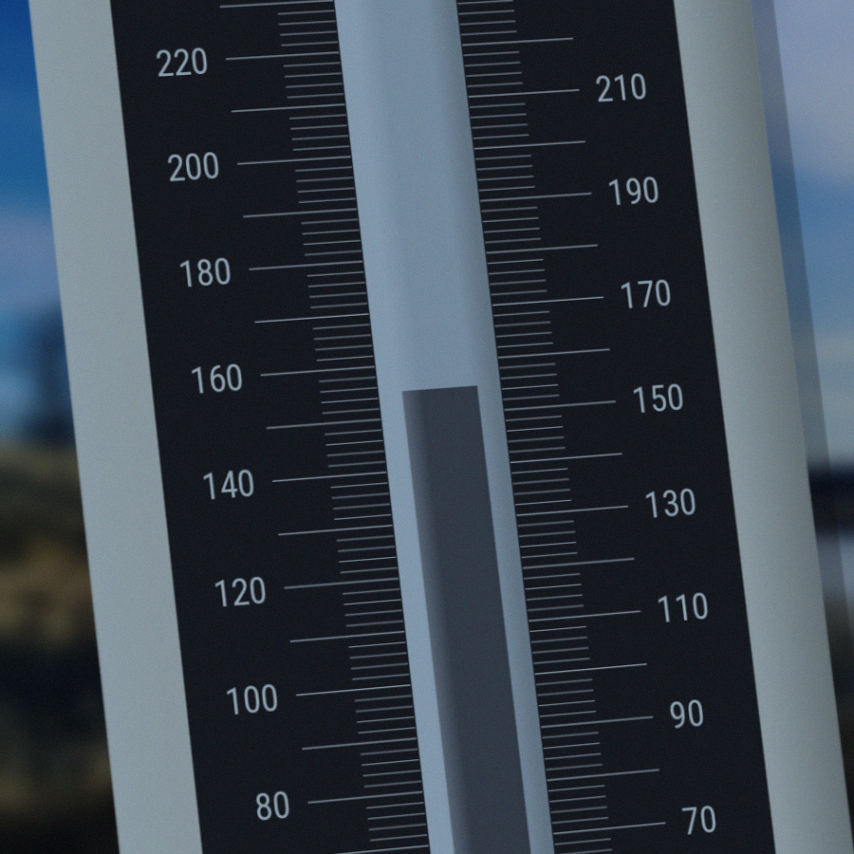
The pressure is 155; mmHg
